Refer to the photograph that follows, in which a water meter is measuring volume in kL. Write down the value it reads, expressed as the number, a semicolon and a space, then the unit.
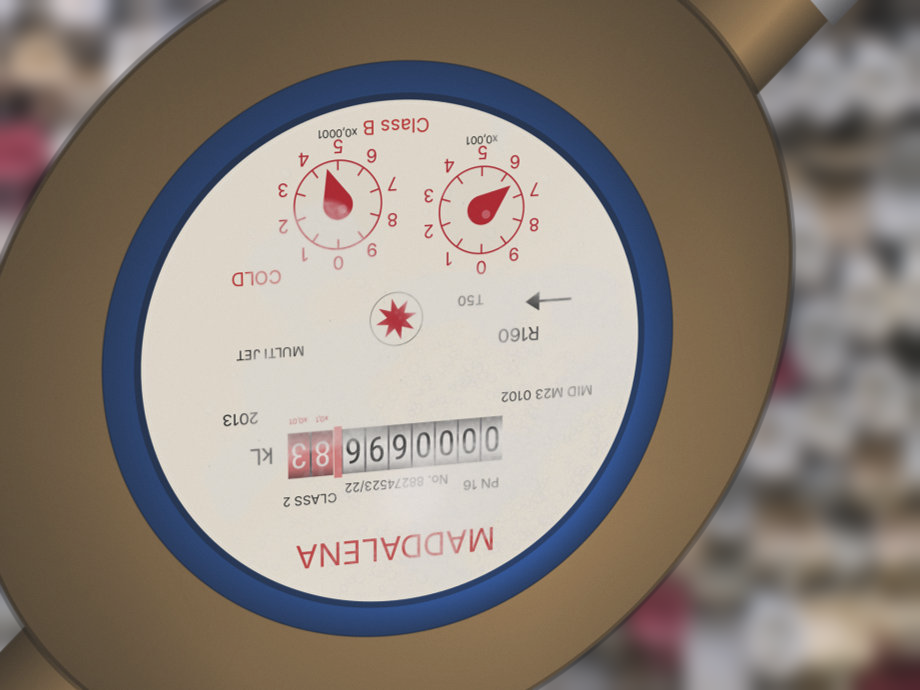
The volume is 696.8364; kL
